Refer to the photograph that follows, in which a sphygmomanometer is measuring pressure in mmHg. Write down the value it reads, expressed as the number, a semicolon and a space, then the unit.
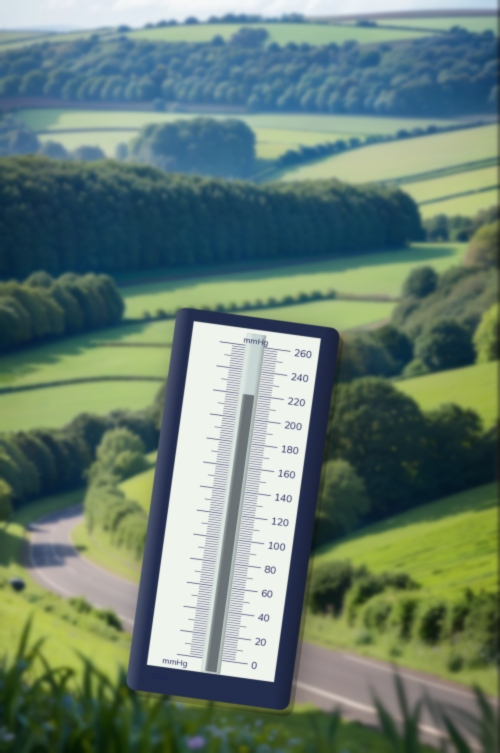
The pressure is 220; mmHg
